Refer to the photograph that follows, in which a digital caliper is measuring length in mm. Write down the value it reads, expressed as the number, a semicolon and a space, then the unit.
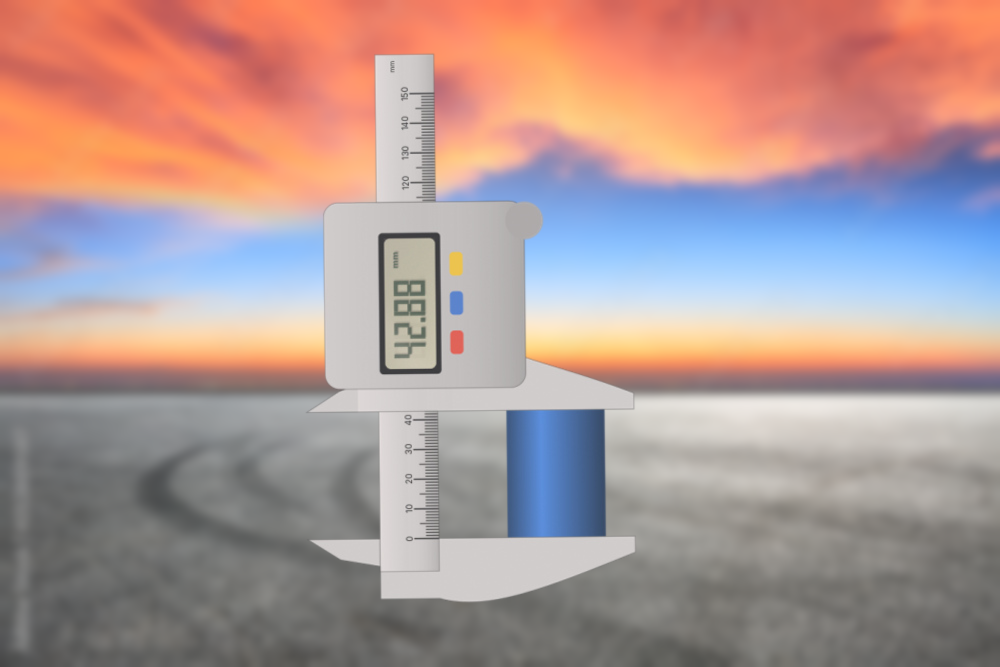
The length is 42.88; mm
